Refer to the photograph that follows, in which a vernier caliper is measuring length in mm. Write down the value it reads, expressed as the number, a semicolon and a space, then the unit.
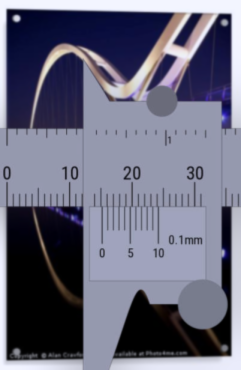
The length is 15.2; mm
